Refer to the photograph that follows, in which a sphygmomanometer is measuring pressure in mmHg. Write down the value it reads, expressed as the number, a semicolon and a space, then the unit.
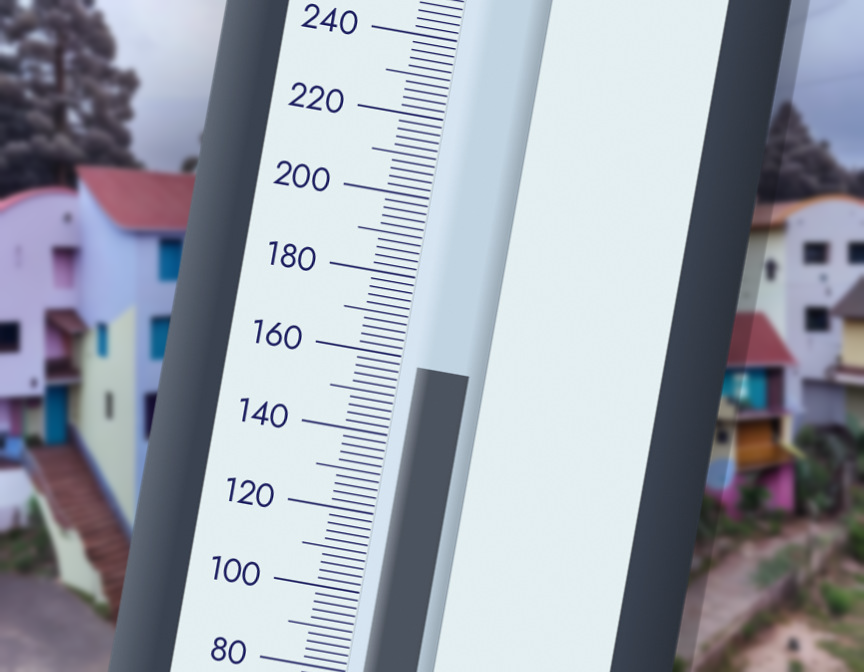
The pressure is 158; mmHg
